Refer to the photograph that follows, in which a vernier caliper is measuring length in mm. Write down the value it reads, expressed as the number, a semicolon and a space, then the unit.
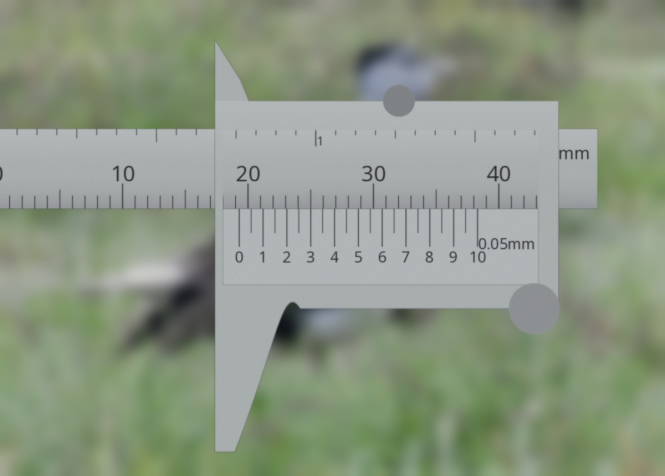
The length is 19.3; mm
